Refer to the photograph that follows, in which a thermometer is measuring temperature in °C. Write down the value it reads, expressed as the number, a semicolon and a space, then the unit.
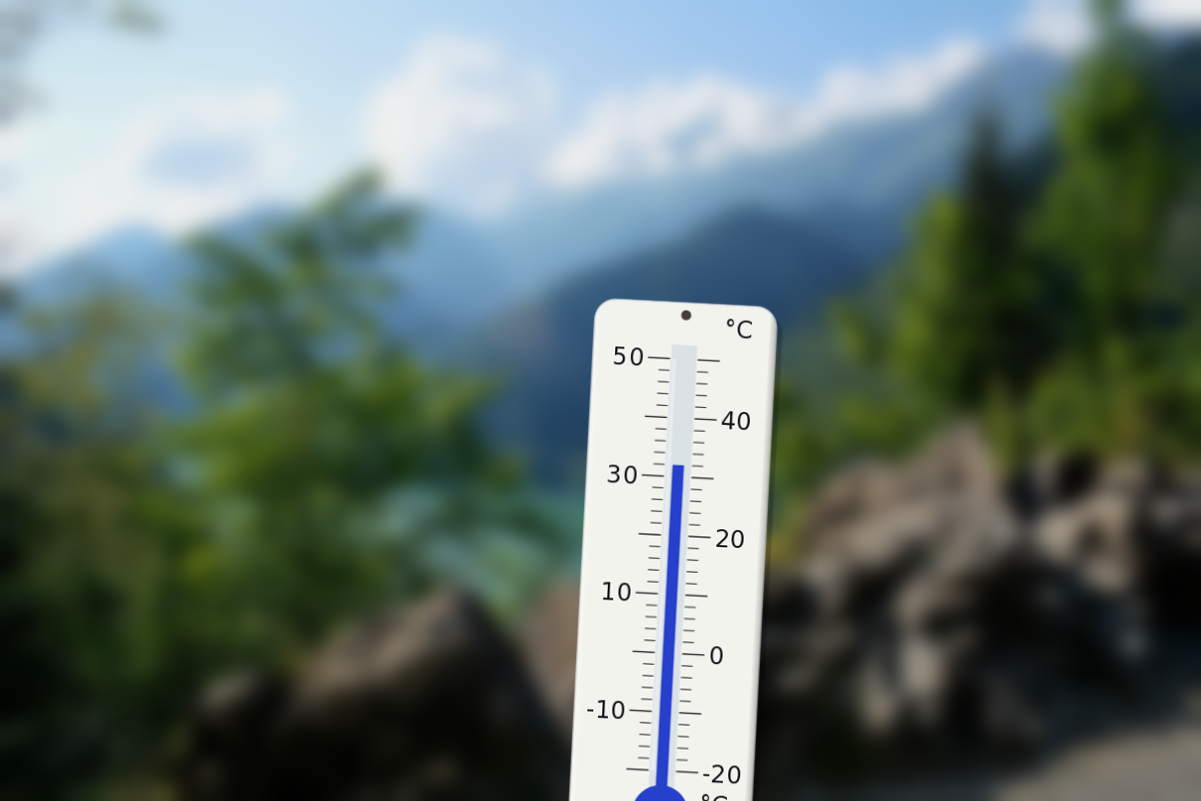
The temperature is 32; °C
